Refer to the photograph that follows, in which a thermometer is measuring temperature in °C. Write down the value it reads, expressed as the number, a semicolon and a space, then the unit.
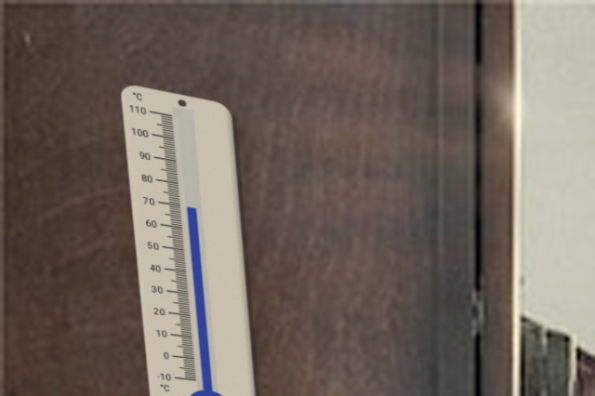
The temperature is 70; °C
